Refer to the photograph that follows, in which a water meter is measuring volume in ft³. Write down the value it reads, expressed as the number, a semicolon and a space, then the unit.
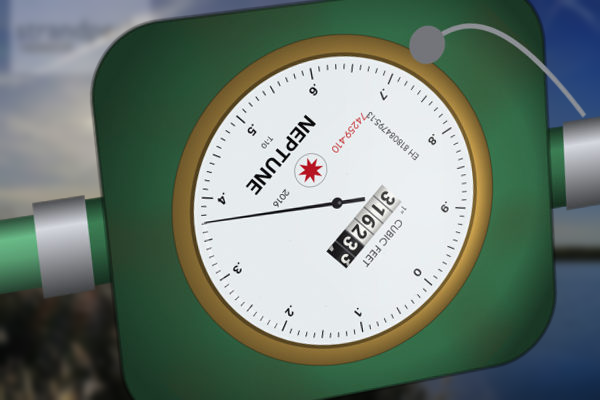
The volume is 316233.37; ft³
